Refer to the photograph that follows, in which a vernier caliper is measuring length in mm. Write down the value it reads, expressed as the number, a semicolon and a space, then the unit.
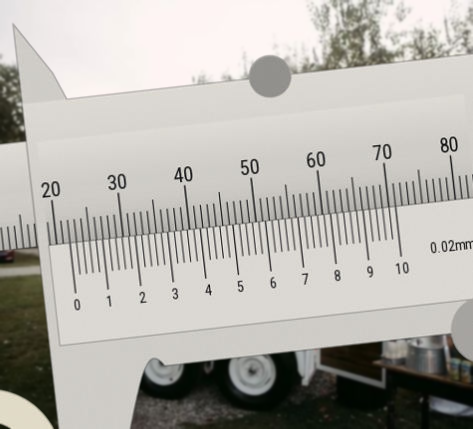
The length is 22.0; mm
